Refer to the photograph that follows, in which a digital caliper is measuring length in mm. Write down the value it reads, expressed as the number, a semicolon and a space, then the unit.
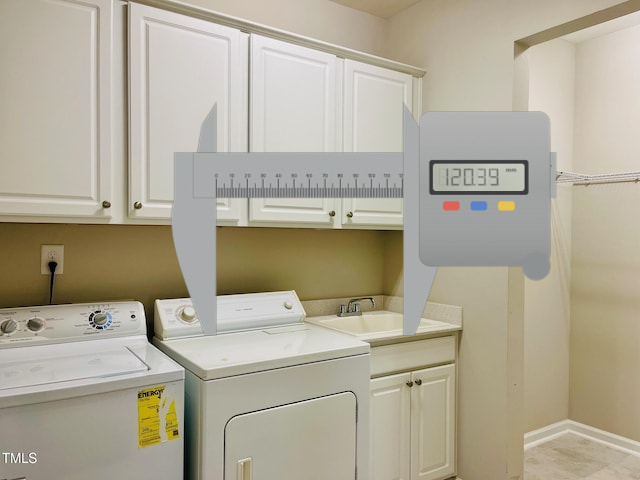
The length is 120.39; mm
